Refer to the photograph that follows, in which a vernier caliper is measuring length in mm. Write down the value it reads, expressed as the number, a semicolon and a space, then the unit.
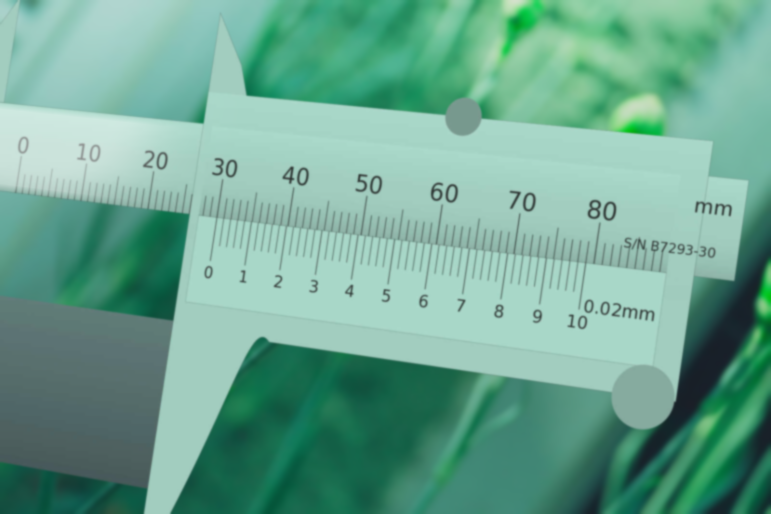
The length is 30.0; mm
